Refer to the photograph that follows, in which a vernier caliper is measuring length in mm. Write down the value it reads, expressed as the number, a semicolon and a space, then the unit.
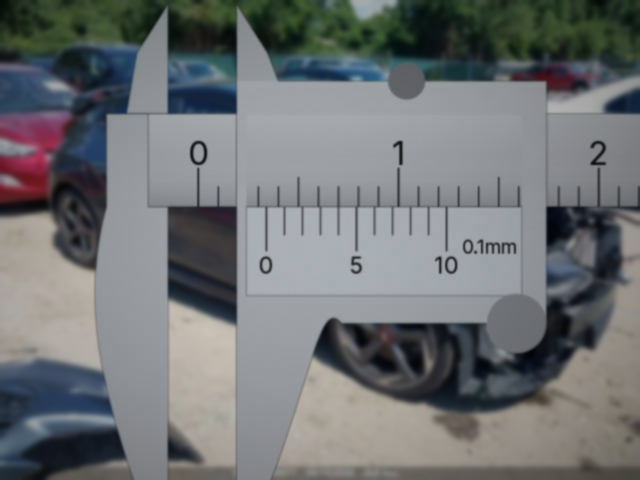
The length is 3.4; mm
